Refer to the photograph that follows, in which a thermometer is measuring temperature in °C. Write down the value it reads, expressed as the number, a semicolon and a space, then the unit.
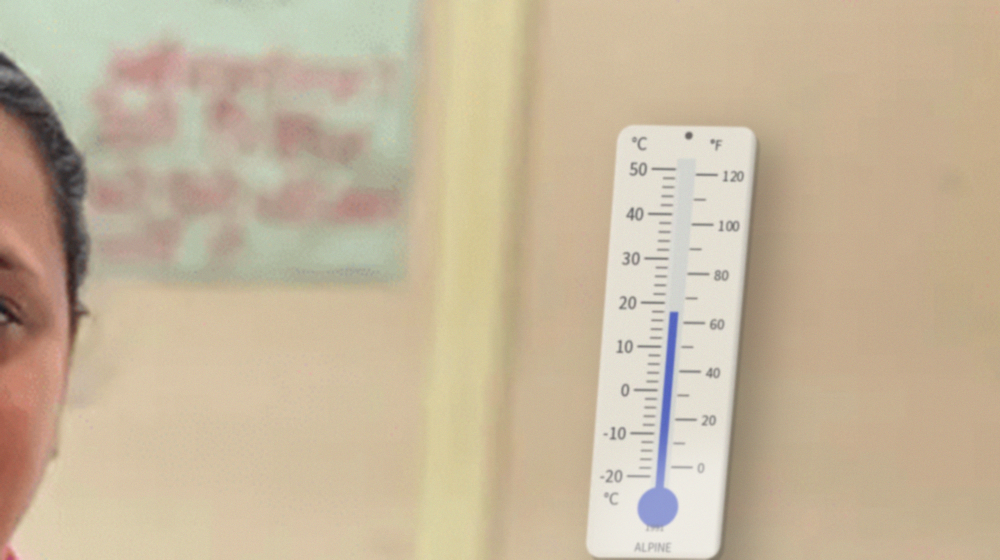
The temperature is 18; °C
